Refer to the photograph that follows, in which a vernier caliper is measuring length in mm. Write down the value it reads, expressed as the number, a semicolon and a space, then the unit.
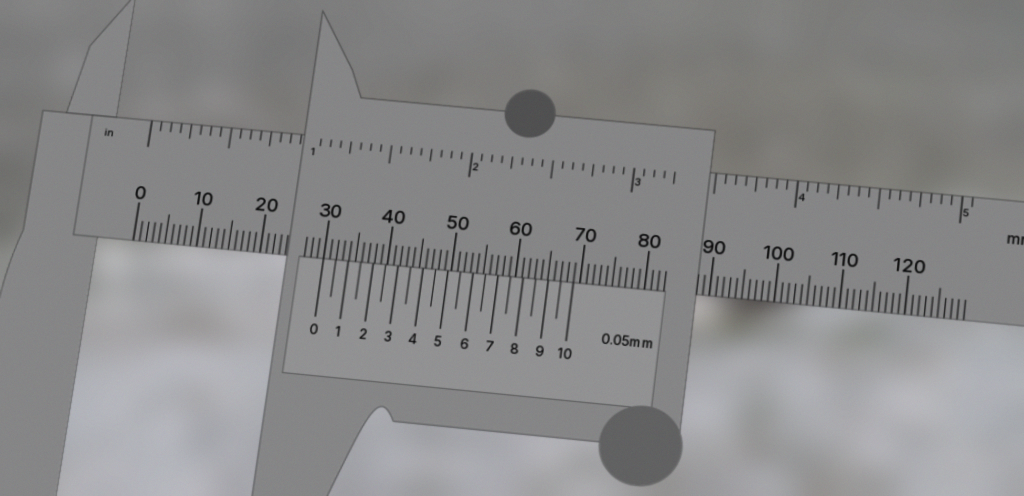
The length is 30.0; mm
